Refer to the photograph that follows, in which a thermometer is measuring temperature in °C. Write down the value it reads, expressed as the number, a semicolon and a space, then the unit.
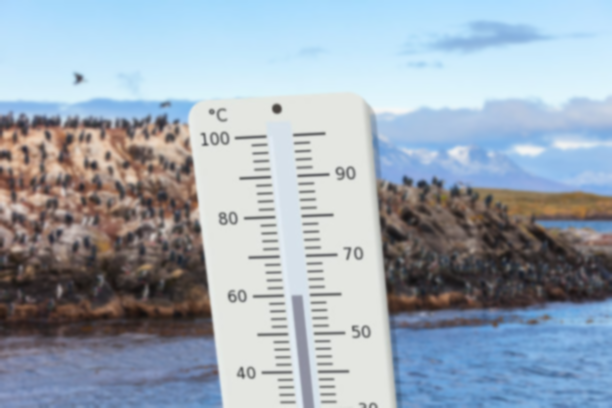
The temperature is 60; °C
